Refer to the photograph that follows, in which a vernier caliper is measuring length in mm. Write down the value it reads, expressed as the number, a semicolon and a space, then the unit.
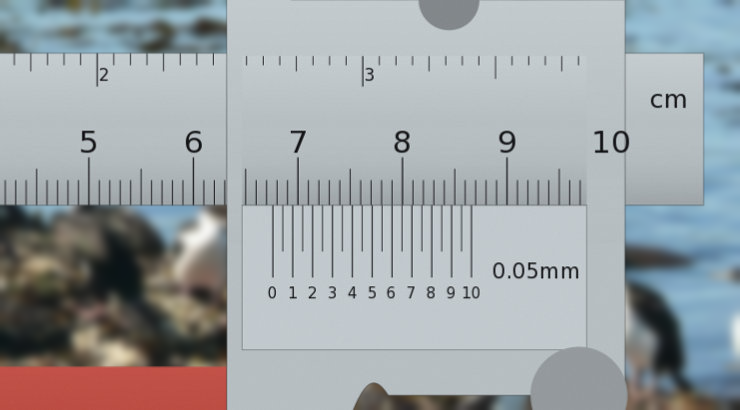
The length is 67.6; mm
